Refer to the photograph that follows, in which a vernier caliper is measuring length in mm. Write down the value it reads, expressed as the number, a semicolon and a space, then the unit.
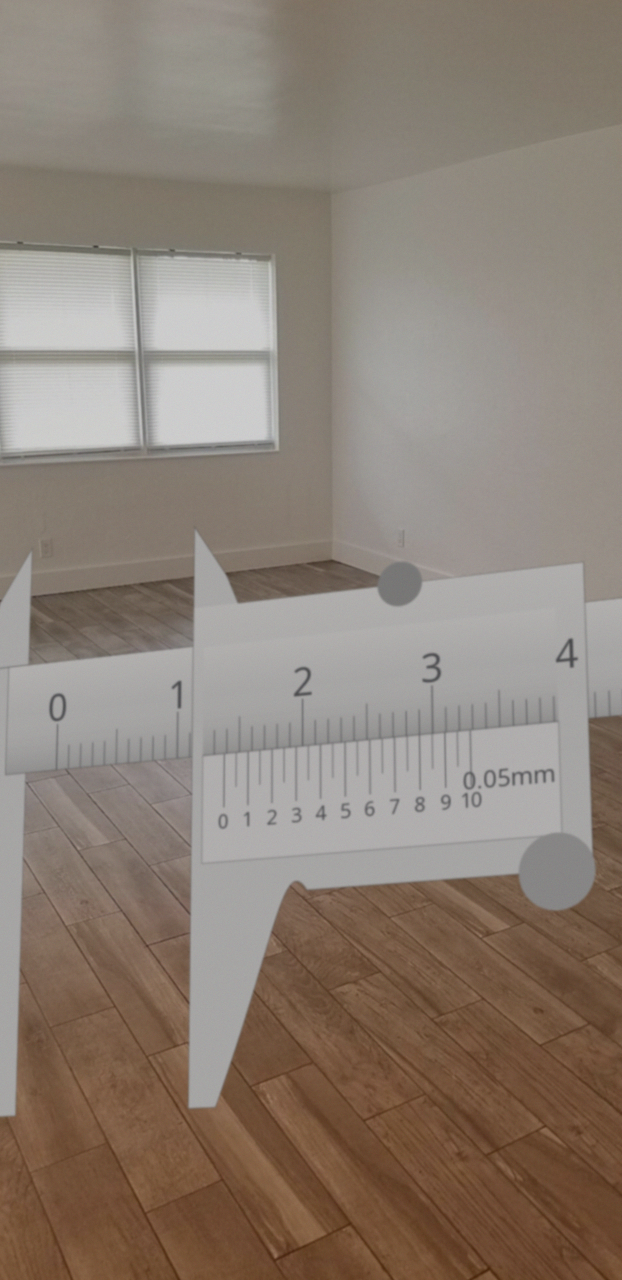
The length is 13.8; mm
